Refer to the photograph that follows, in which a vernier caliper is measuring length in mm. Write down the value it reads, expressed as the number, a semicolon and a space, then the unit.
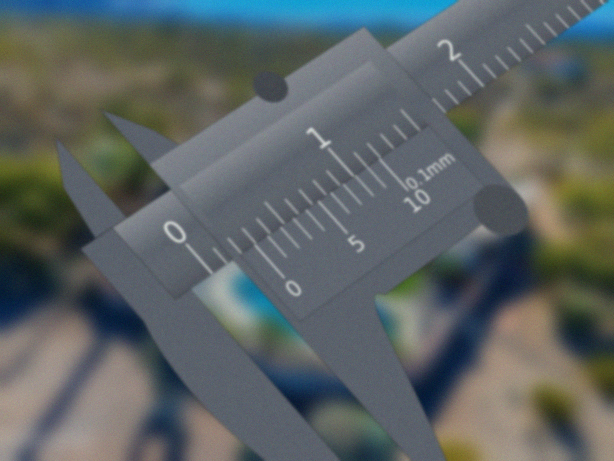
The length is 2.9; mm
